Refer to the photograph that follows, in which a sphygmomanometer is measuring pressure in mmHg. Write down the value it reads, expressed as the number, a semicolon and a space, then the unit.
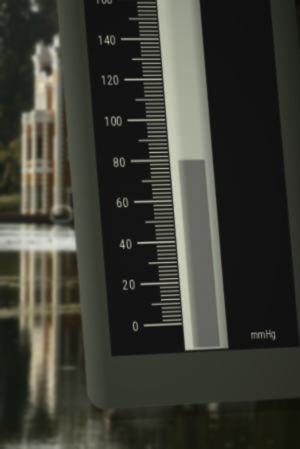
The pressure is 80; mmHg
